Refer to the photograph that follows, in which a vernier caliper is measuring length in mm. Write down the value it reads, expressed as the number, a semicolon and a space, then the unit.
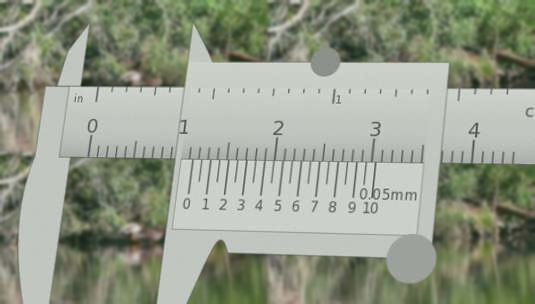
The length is 11.4; mm
